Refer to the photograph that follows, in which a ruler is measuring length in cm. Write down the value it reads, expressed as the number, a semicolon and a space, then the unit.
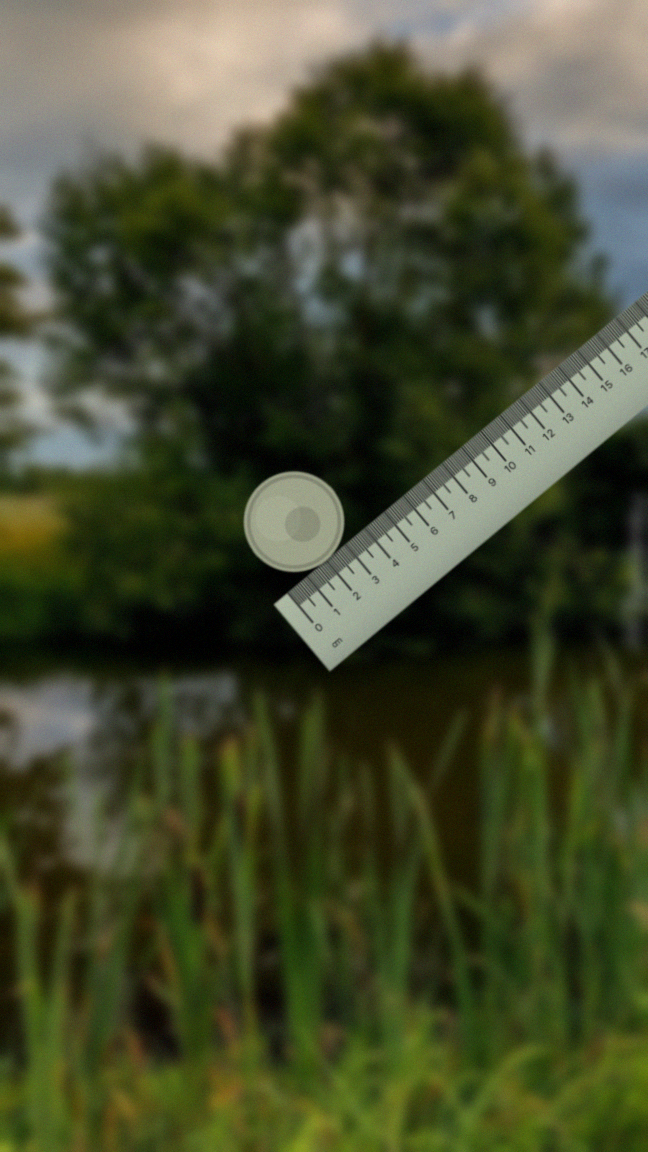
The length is 4; cm
